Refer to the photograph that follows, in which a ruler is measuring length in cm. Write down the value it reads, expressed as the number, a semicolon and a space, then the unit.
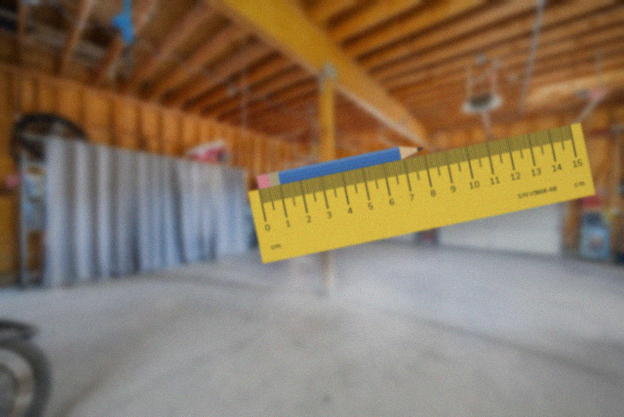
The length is 8; cm
